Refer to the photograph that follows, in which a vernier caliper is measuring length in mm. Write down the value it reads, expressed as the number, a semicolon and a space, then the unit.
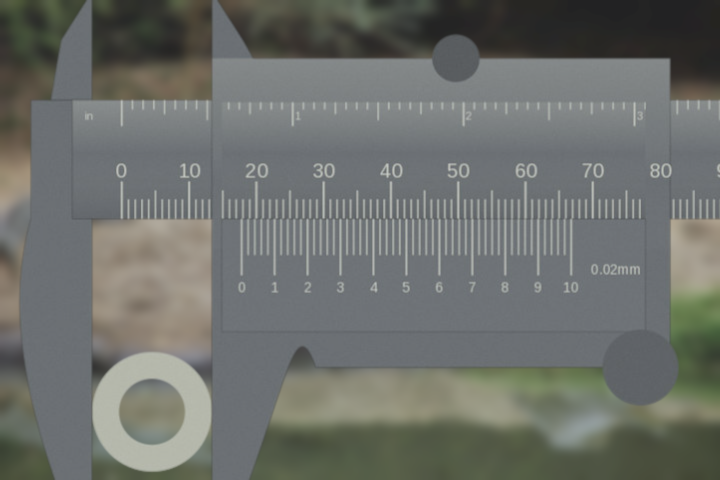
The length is 17.8; mm
